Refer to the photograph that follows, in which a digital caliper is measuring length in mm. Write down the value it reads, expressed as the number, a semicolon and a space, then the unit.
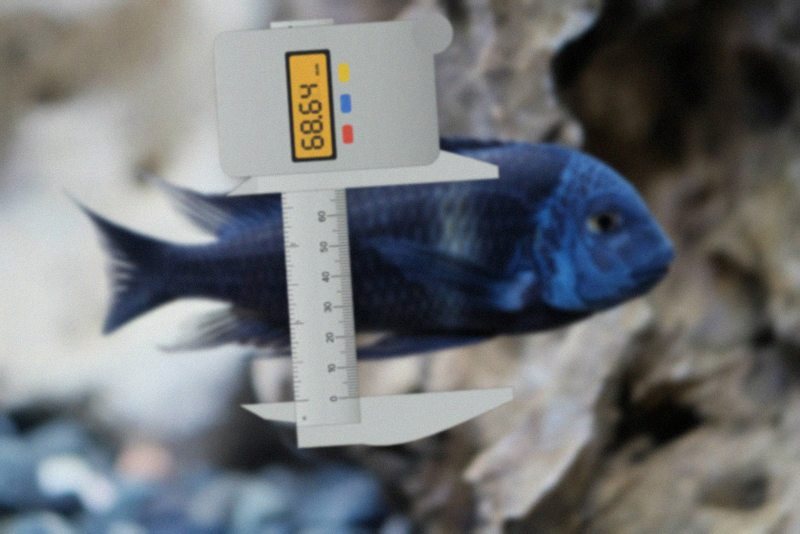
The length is 68.64; mm
